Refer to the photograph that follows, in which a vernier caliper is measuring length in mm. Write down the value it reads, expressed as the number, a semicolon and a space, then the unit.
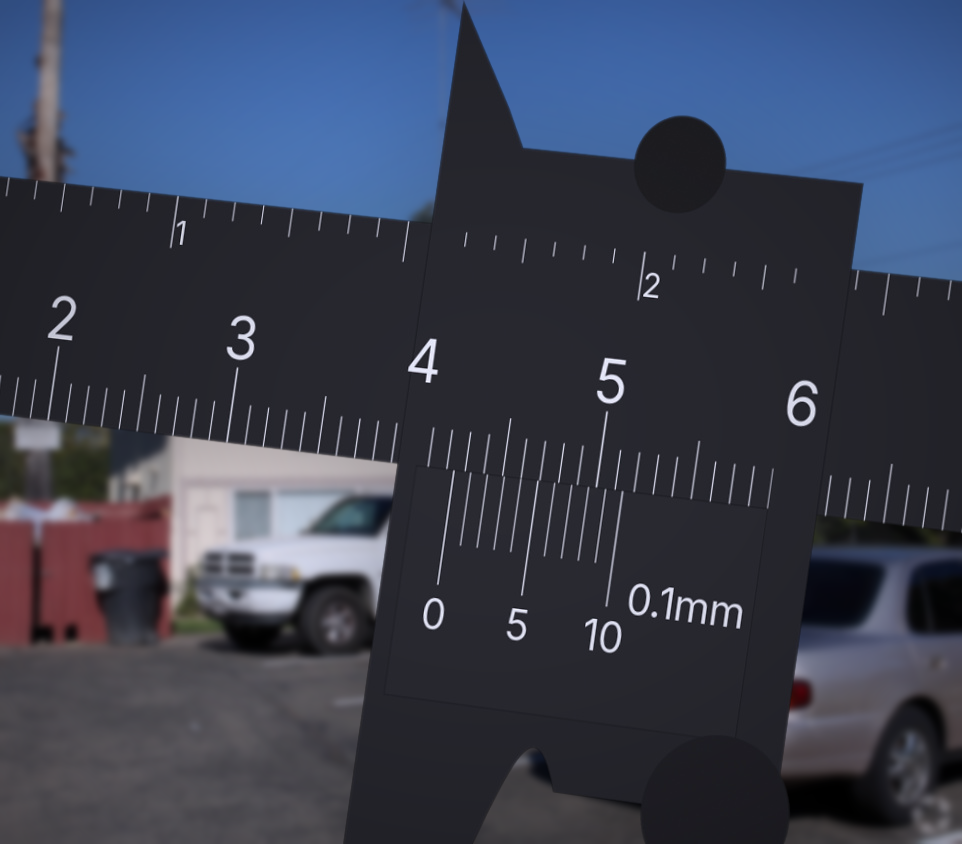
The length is 42.4; mm
